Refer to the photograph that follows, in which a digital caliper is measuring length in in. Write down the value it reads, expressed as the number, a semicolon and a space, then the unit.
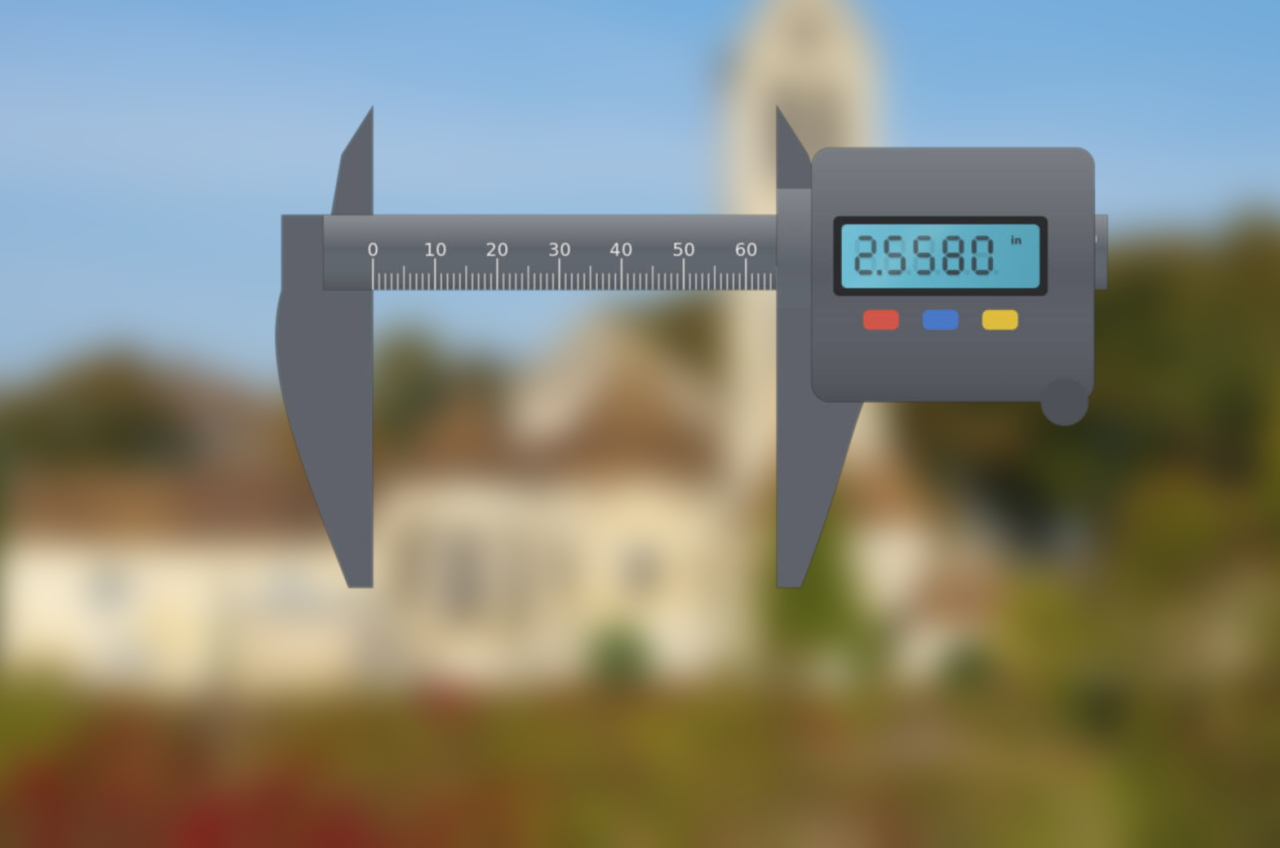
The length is 2.5580; in
